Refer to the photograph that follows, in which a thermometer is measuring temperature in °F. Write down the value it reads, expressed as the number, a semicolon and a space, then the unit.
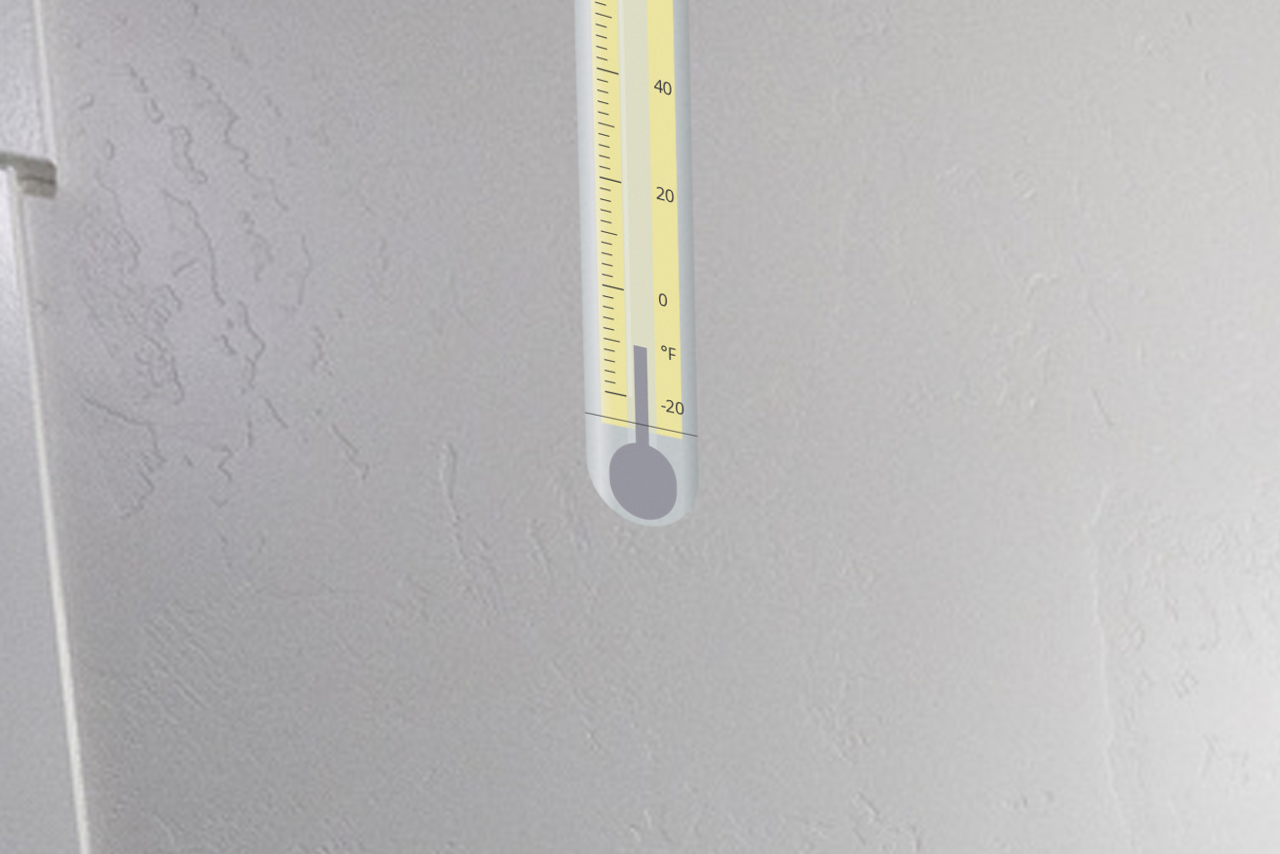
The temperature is -10; °F
